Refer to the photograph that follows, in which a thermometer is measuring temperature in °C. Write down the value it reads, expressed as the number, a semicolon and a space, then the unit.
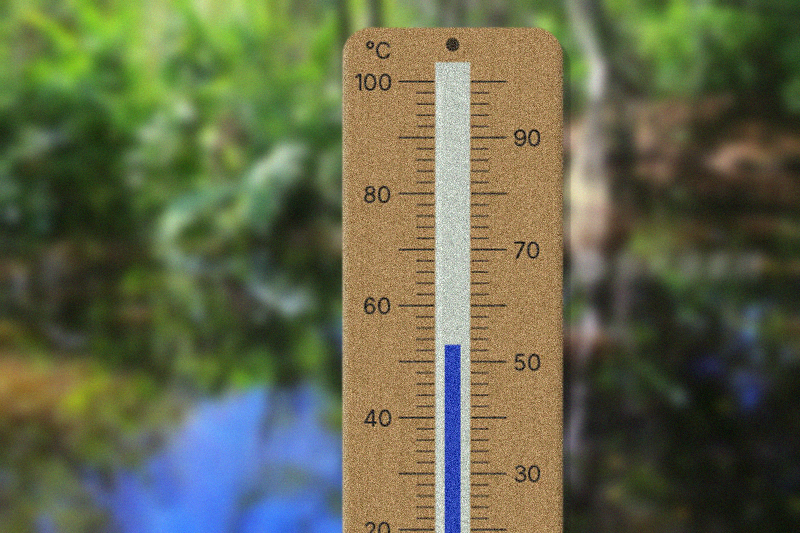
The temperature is 53; °C
